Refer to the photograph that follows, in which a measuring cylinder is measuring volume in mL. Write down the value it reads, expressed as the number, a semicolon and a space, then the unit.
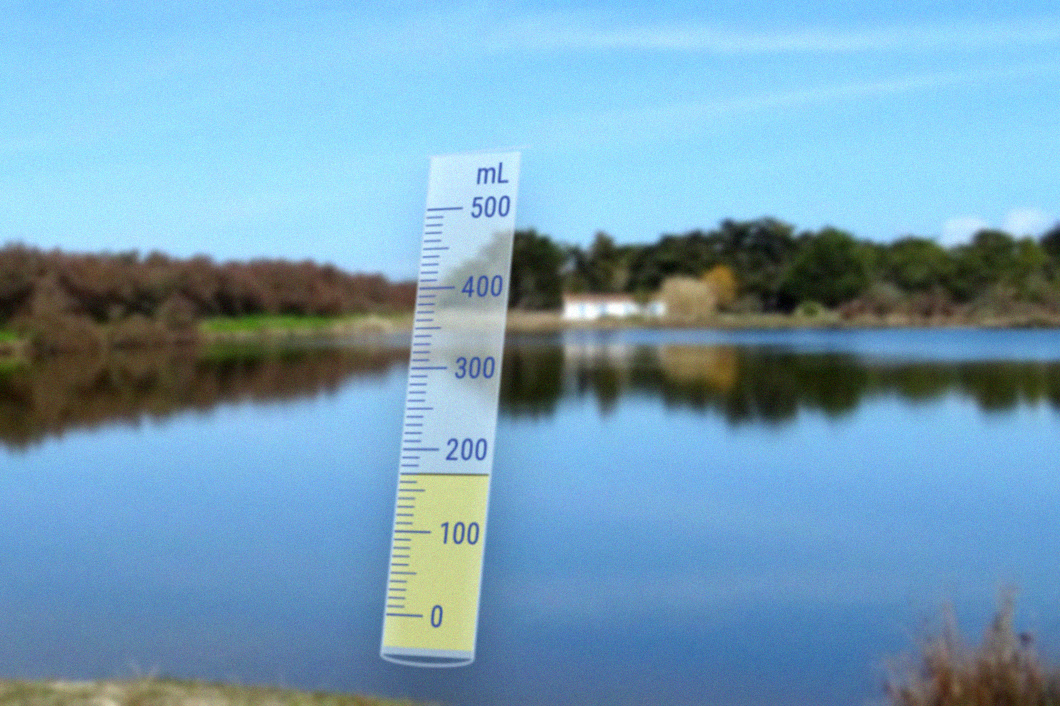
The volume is 170; mL
